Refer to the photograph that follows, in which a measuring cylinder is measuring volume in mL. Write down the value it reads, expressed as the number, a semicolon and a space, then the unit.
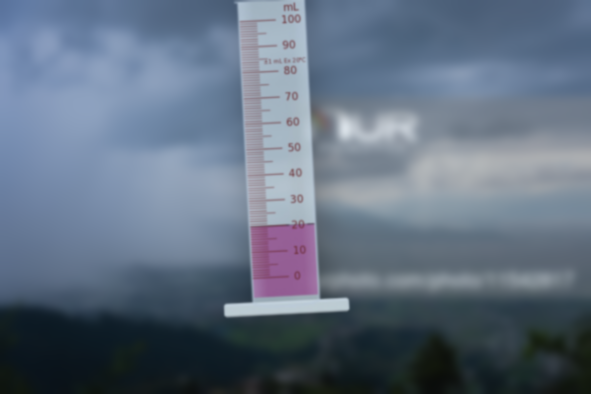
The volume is 20; mL
